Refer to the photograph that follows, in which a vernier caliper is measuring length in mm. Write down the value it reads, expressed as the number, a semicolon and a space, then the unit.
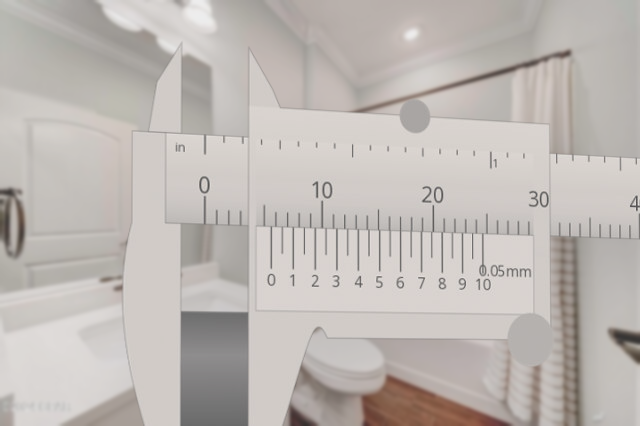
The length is 5.6; mm
